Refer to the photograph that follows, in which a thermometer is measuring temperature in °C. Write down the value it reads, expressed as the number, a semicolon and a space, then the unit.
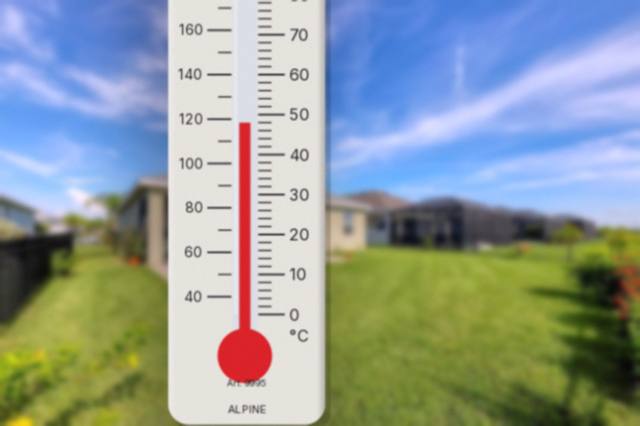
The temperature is 48; °C
